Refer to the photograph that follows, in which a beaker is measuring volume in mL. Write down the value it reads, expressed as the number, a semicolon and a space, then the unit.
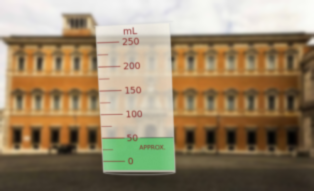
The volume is 50; mL
